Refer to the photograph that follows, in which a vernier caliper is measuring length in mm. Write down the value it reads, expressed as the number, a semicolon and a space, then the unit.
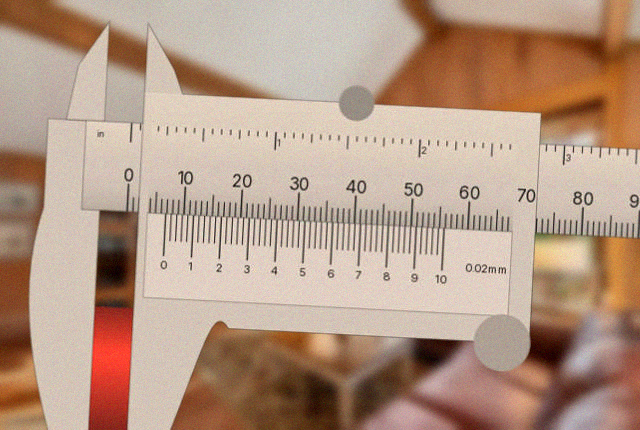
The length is 6.8; mm
